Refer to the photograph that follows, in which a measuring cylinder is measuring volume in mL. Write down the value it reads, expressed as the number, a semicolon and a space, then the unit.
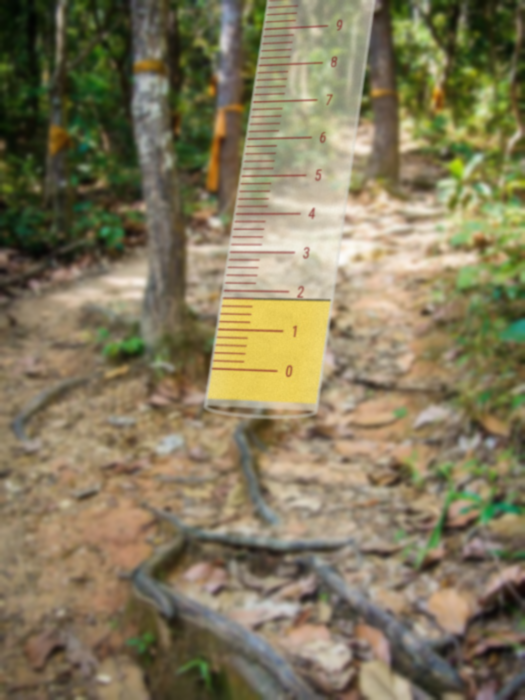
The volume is 1.8; mL
